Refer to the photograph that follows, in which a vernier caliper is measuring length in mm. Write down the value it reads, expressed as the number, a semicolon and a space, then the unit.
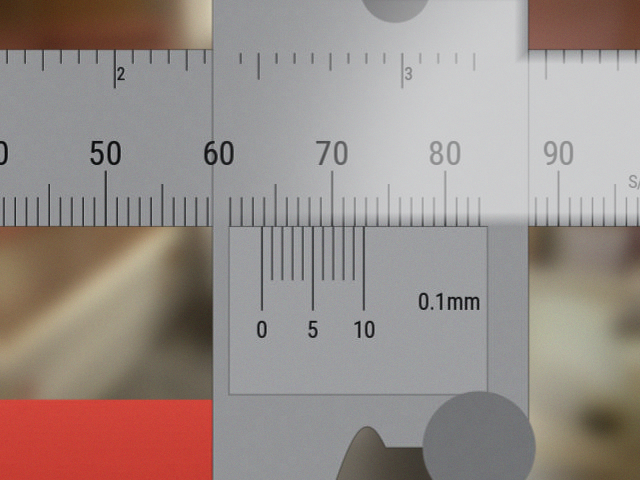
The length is 63.8; mm
